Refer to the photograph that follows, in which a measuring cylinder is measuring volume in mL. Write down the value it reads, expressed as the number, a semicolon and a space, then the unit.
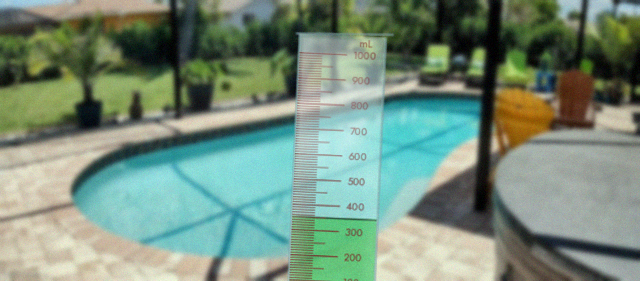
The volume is 350; mL
